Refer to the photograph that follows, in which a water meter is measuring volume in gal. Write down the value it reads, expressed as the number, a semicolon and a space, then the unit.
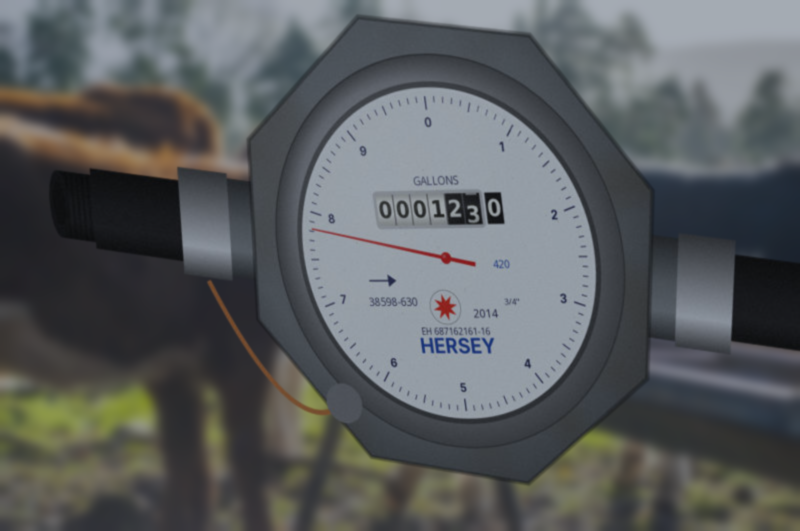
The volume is 1227.8; gal
